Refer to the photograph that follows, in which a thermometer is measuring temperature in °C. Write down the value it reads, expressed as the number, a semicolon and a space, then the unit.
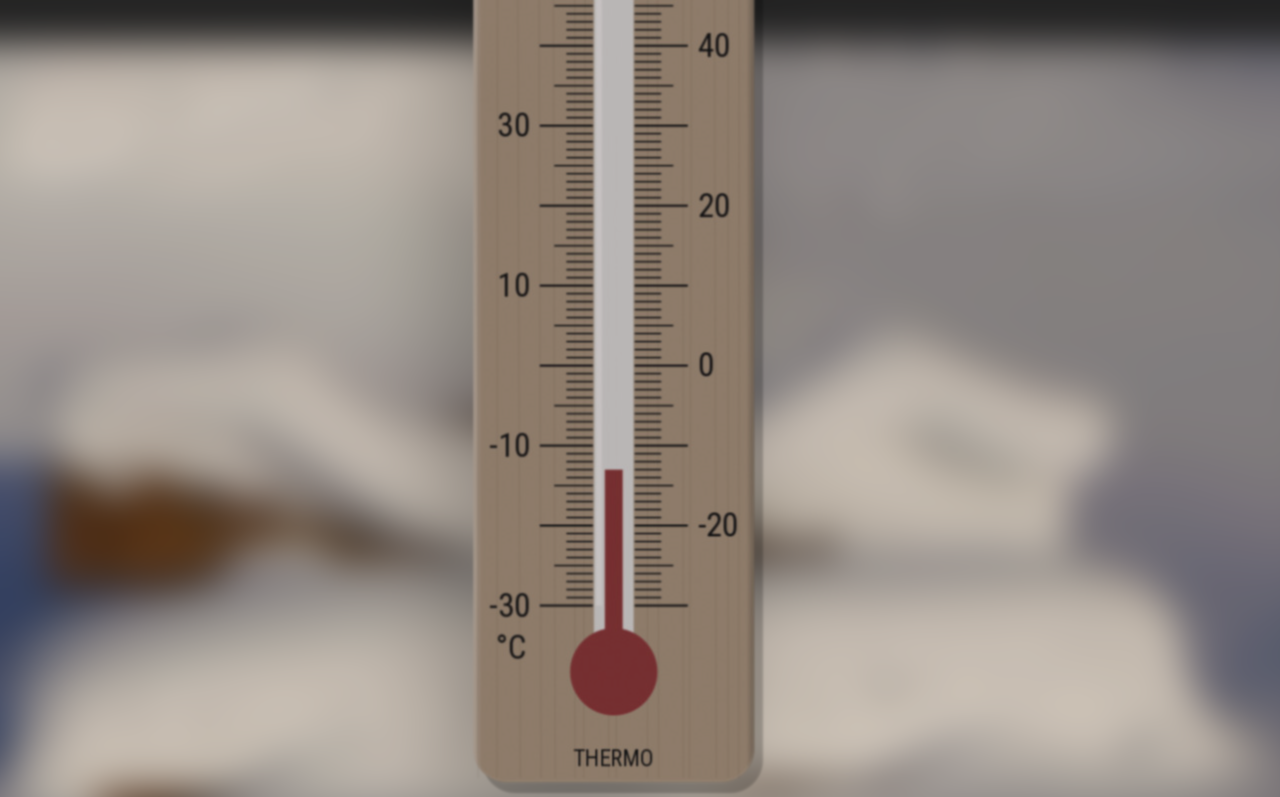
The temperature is -13; °C
